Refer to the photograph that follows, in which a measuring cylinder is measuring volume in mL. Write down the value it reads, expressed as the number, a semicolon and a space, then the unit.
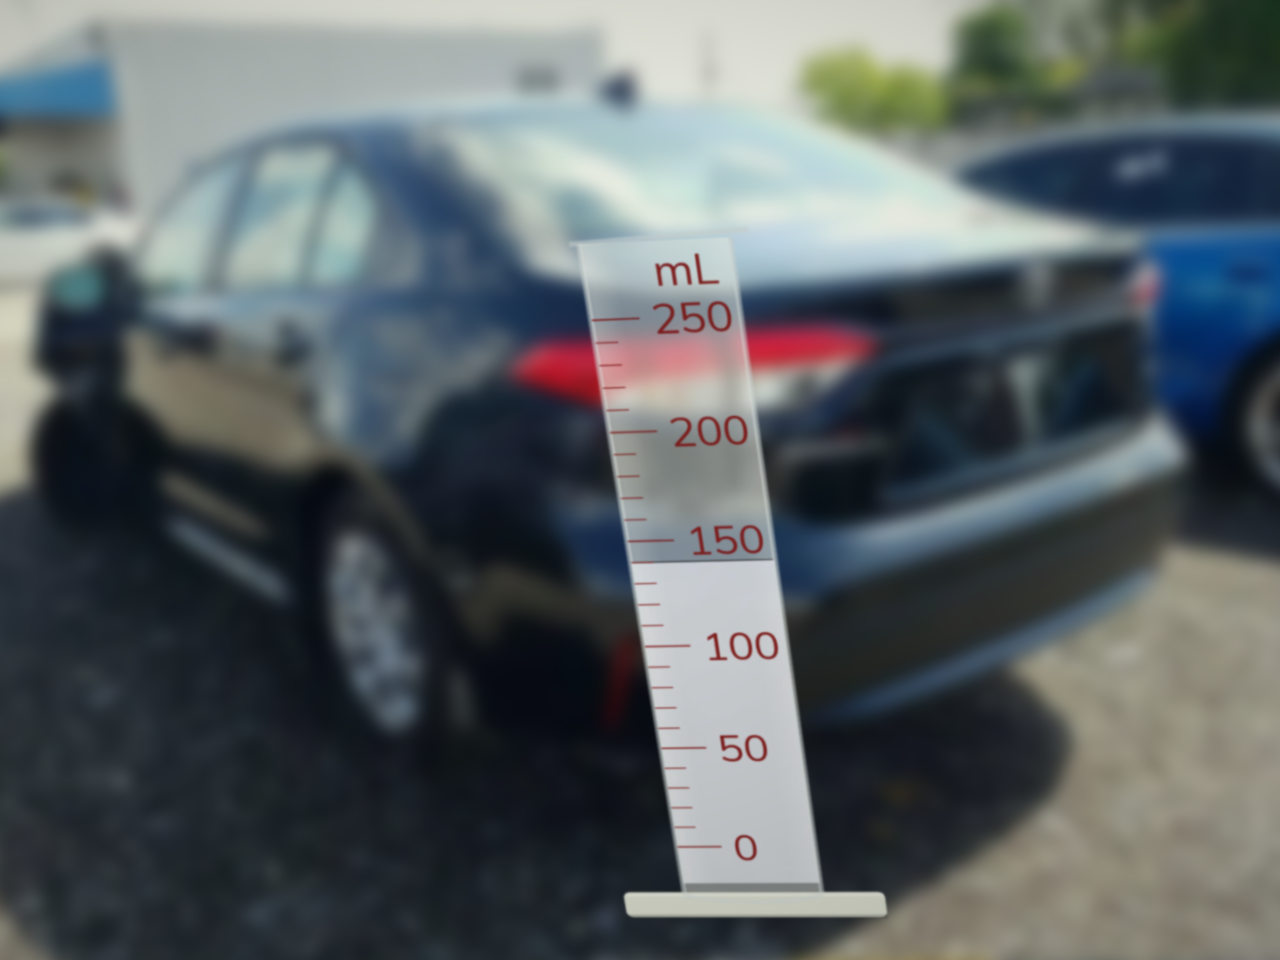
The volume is 140; mL
